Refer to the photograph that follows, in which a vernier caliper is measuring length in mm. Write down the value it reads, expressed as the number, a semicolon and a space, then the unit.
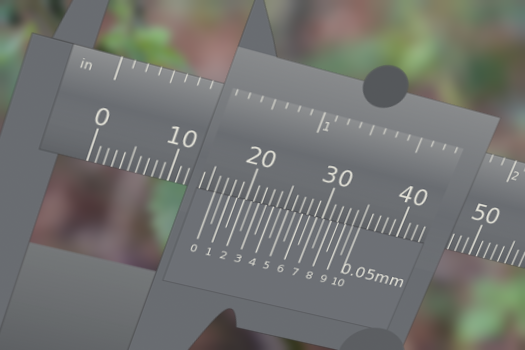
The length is 16.0; mm
